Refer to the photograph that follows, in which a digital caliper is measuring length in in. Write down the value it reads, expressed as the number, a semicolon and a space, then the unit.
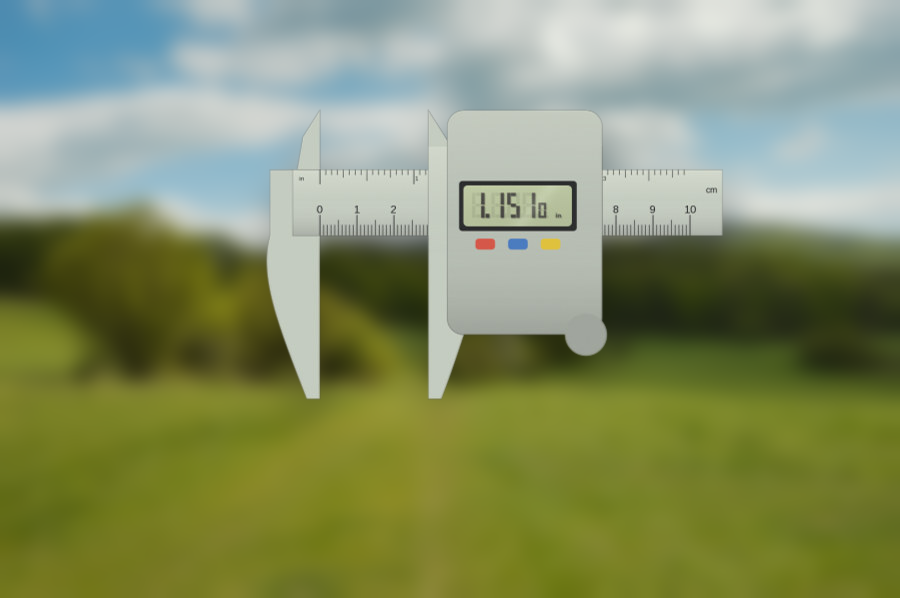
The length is 1.1510; in
